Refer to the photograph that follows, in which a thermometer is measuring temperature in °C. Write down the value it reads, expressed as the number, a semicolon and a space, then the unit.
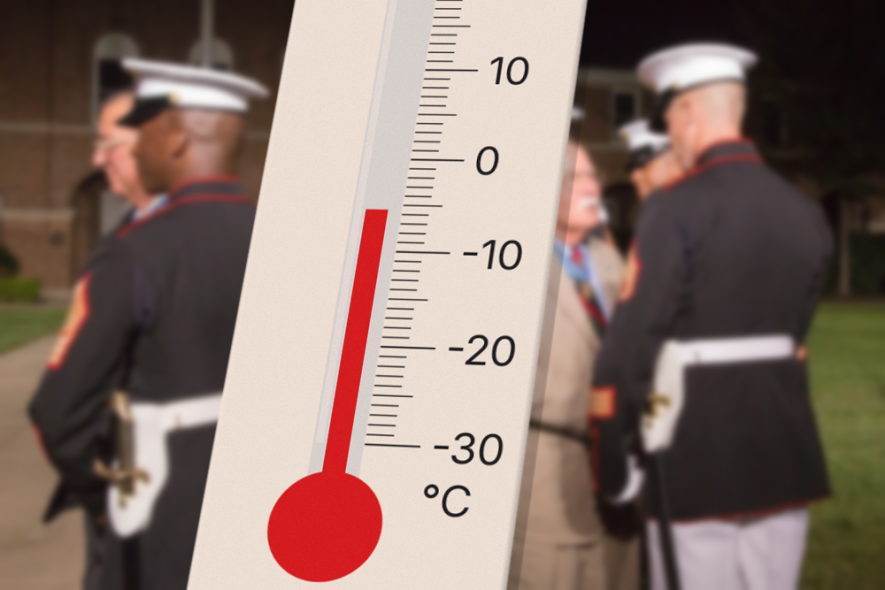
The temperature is -5.5; °C
